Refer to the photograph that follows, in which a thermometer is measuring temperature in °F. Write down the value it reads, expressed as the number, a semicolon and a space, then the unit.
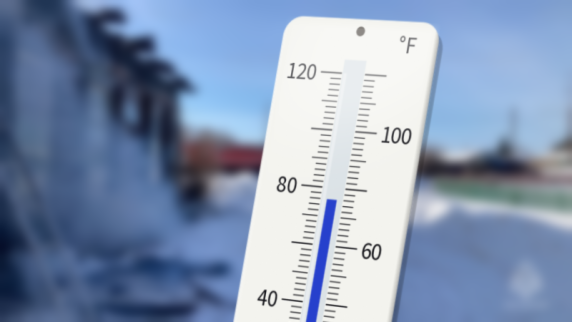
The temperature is 76; °F
